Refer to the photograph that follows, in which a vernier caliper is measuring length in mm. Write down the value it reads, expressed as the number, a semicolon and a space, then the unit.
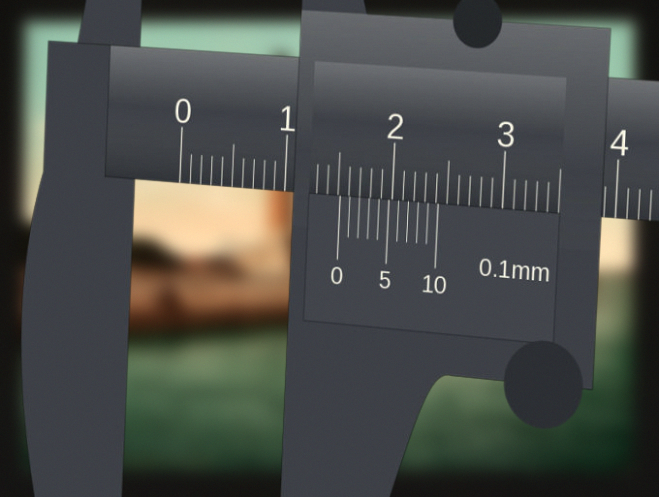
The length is 15.2; mm
